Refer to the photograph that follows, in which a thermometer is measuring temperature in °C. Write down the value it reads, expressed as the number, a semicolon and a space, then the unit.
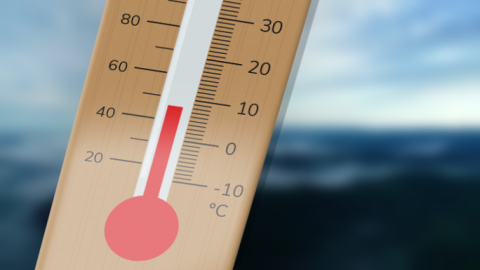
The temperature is 8; °C
